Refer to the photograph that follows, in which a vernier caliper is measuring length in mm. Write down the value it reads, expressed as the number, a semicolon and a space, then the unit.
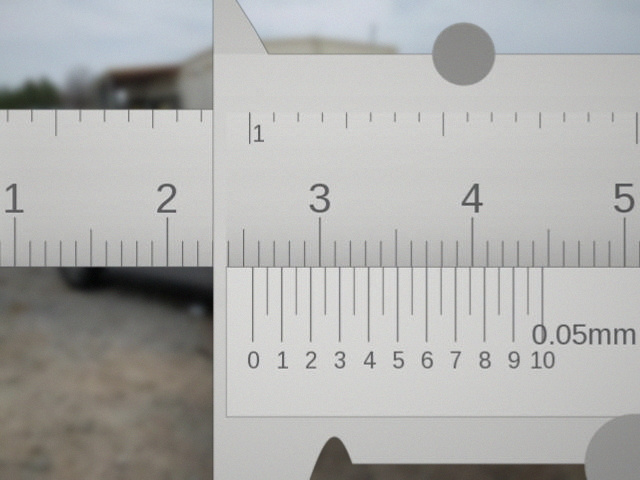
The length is 25.6; mm
